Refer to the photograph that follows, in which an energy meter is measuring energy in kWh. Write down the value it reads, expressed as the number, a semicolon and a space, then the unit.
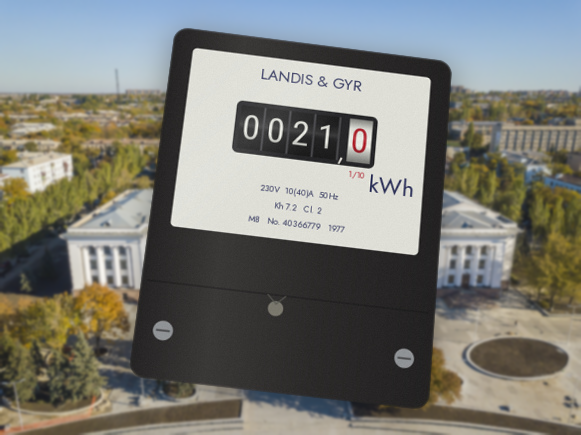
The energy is 21.0; kWh
